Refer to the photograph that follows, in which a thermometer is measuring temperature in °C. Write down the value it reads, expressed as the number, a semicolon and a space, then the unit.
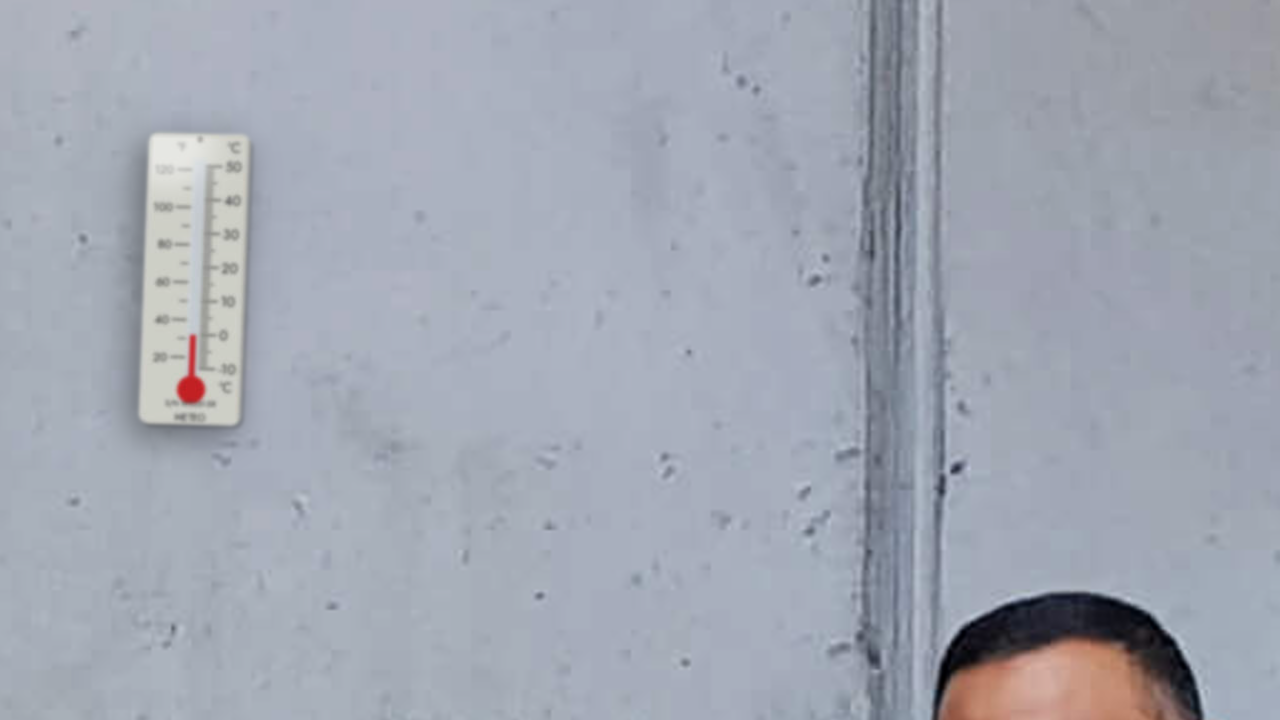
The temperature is 0; °C
